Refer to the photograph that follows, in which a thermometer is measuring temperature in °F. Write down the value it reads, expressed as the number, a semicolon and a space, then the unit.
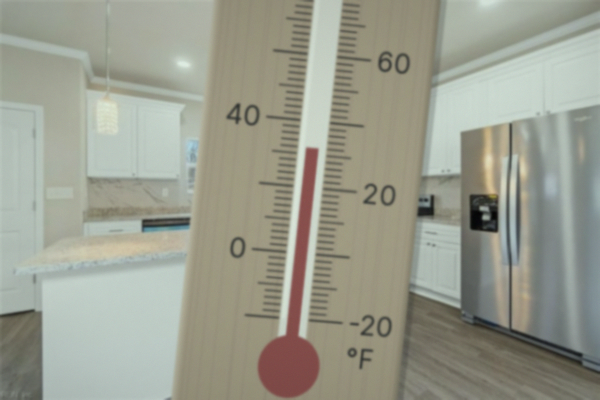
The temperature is 32; °F
